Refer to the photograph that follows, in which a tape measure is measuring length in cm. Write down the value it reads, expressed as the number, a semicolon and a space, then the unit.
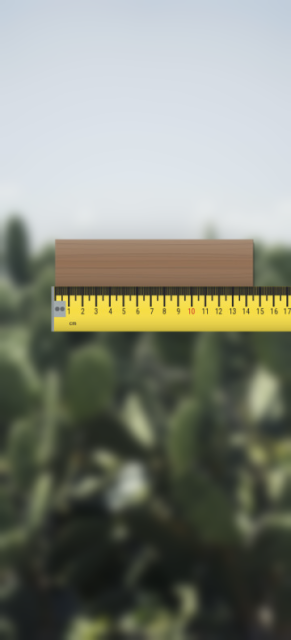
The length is 14.5; cm
